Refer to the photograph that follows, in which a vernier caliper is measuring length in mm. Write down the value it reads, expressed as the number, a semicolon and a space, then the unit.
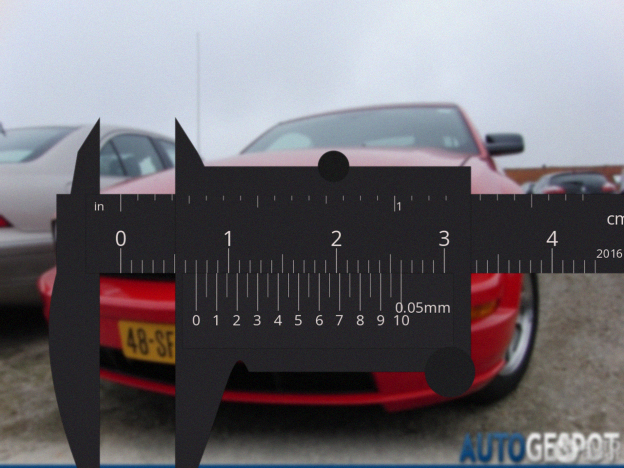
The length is 7.0; mm
